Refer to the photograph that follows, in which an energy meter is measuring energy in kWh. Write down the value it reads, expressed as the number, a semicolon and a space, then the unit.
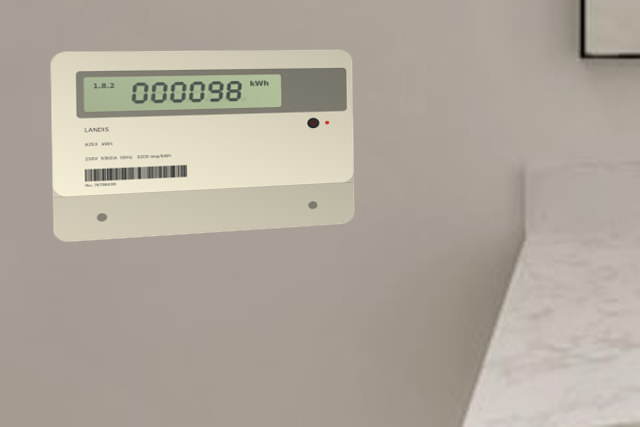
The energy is 98; kWh
